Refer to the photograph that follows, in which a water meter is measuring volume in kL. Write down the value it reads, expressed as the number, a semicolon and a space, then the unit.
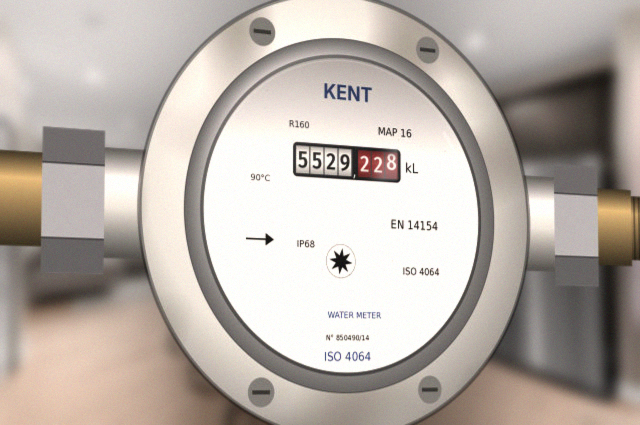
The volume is 5529.228; kL
